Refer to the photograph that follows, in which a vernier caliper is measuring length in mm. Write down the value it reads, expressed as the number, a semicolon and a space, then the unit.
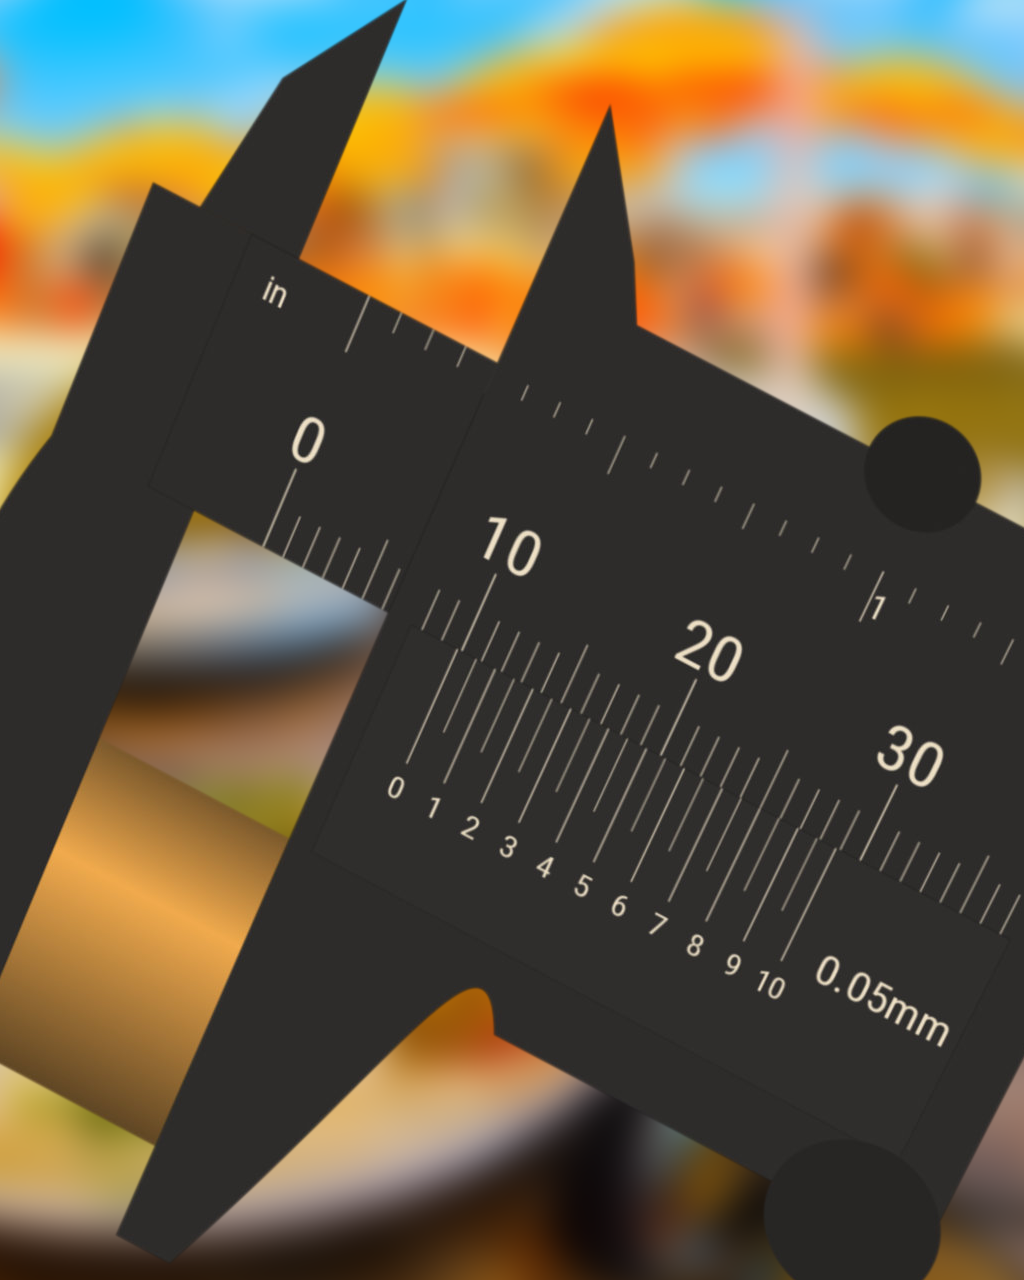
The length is 9.8; mm
